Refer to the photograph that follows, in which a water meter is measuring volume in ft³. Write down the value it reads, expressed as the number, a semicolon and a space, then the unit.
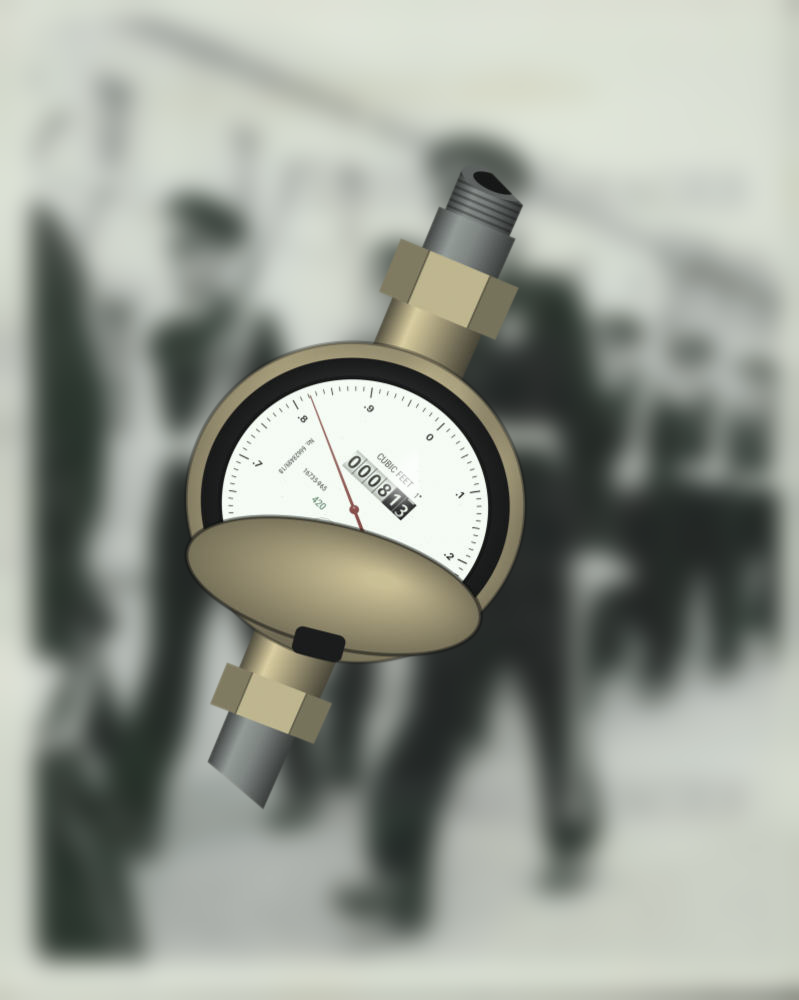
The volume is 812.82; ft³
